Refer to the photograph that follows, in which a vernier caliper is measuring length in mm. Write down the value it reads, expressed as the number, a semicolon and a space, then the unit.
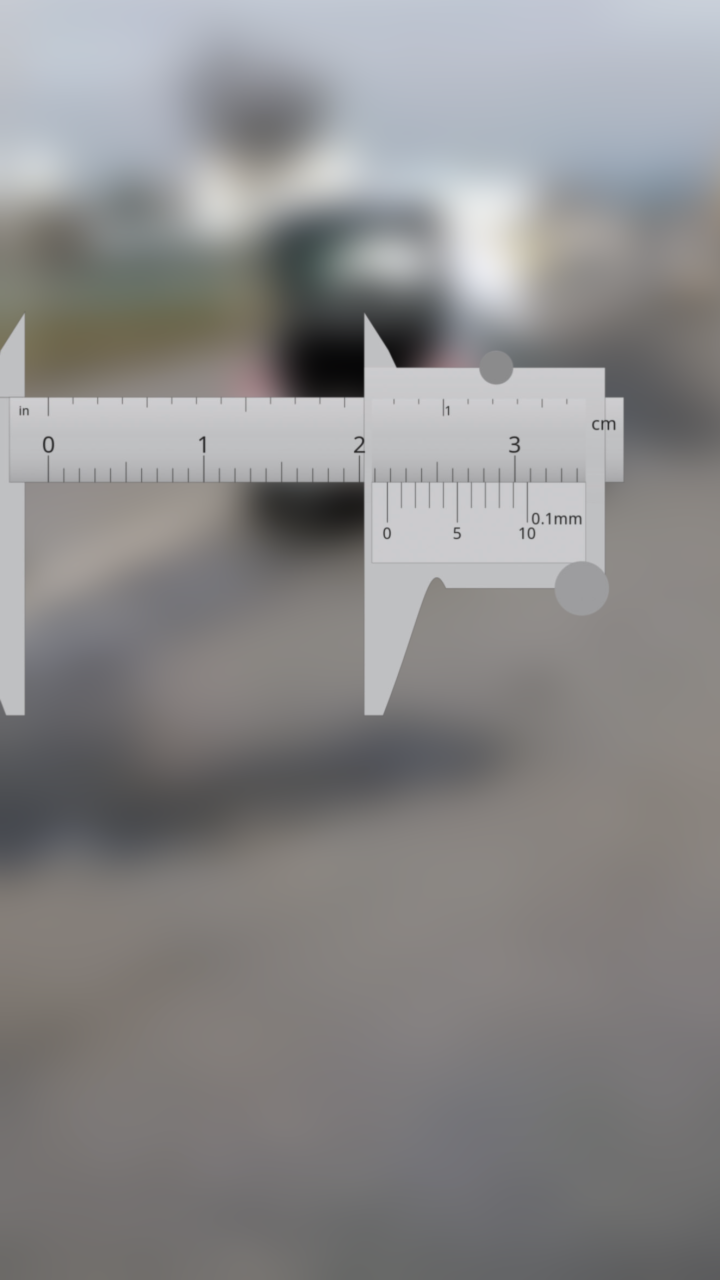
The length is 21.8; mm
